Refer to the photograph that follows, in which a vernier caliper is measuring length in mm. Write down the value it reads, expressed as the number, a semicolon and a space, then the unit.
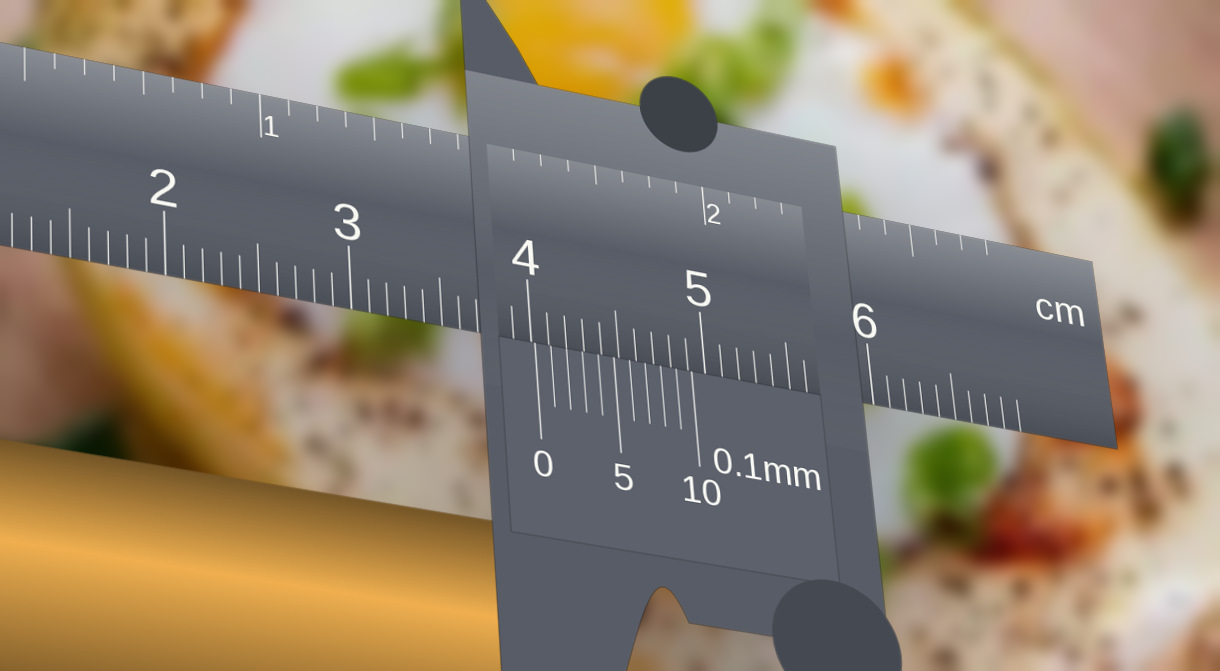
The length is 40.2; mm
